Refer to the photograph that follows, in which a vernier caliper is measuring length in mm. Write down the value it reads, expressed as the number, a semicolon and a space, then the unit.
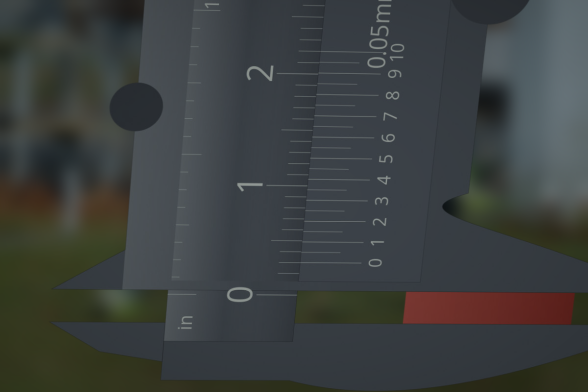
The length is 3.0; mm
